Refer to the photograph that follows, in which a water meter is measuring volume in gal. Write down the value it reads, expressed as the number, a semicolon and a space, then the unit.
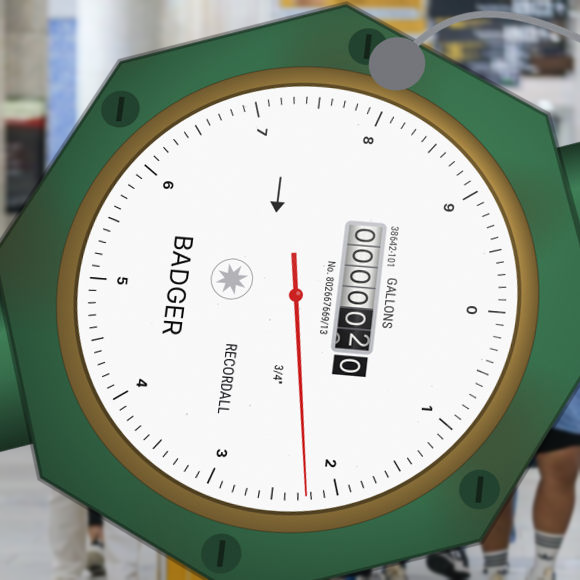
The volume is 22.2; gal
